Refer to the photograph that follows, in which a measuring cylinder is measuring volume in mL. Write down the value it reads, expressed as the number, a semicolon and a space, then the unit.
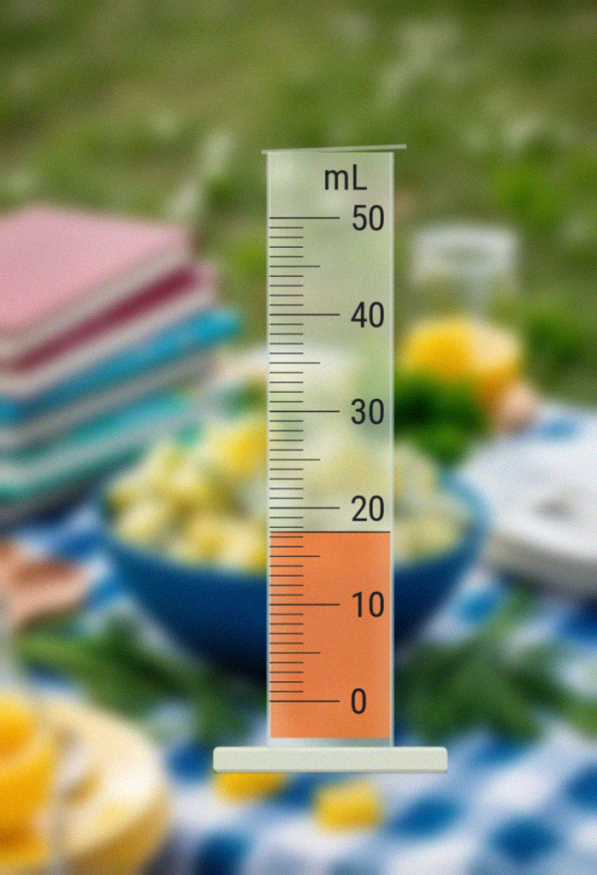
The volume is 17.5; mL
